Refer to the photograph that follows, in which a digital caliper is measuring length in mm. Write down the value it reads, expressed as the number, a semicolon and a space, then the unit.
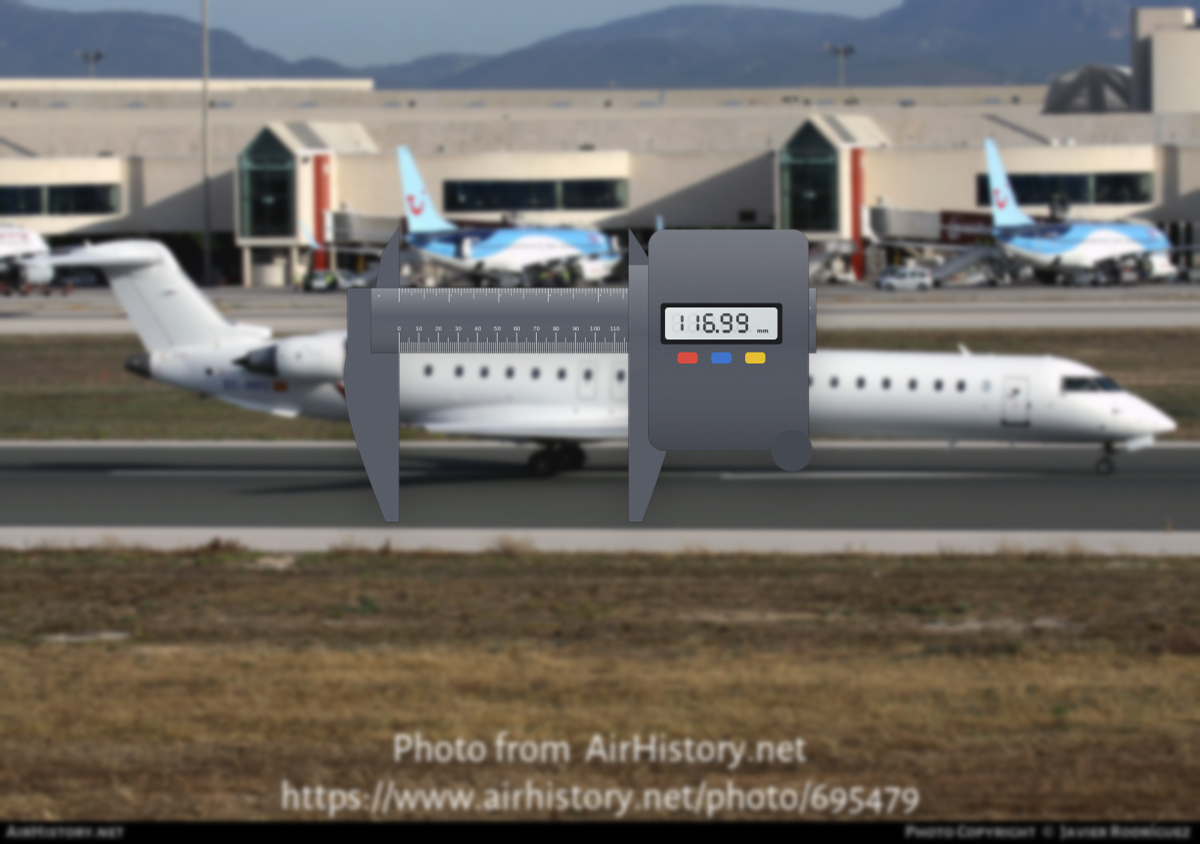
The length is 116.99; mm
